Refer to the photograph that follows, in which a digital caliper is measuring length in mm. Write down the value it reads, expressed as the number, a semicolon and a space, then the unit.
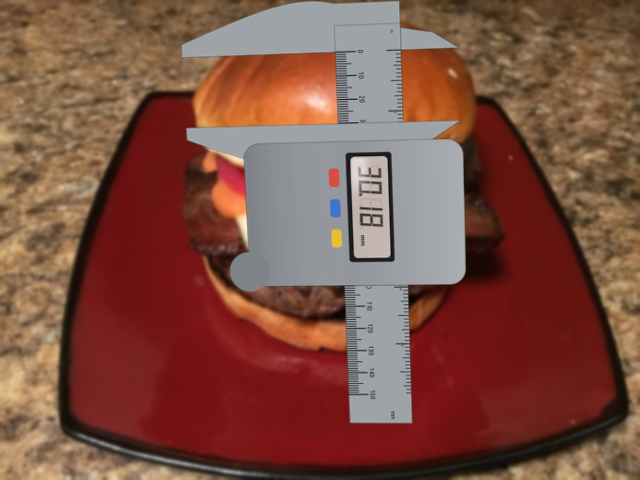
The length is 30.18; mm
